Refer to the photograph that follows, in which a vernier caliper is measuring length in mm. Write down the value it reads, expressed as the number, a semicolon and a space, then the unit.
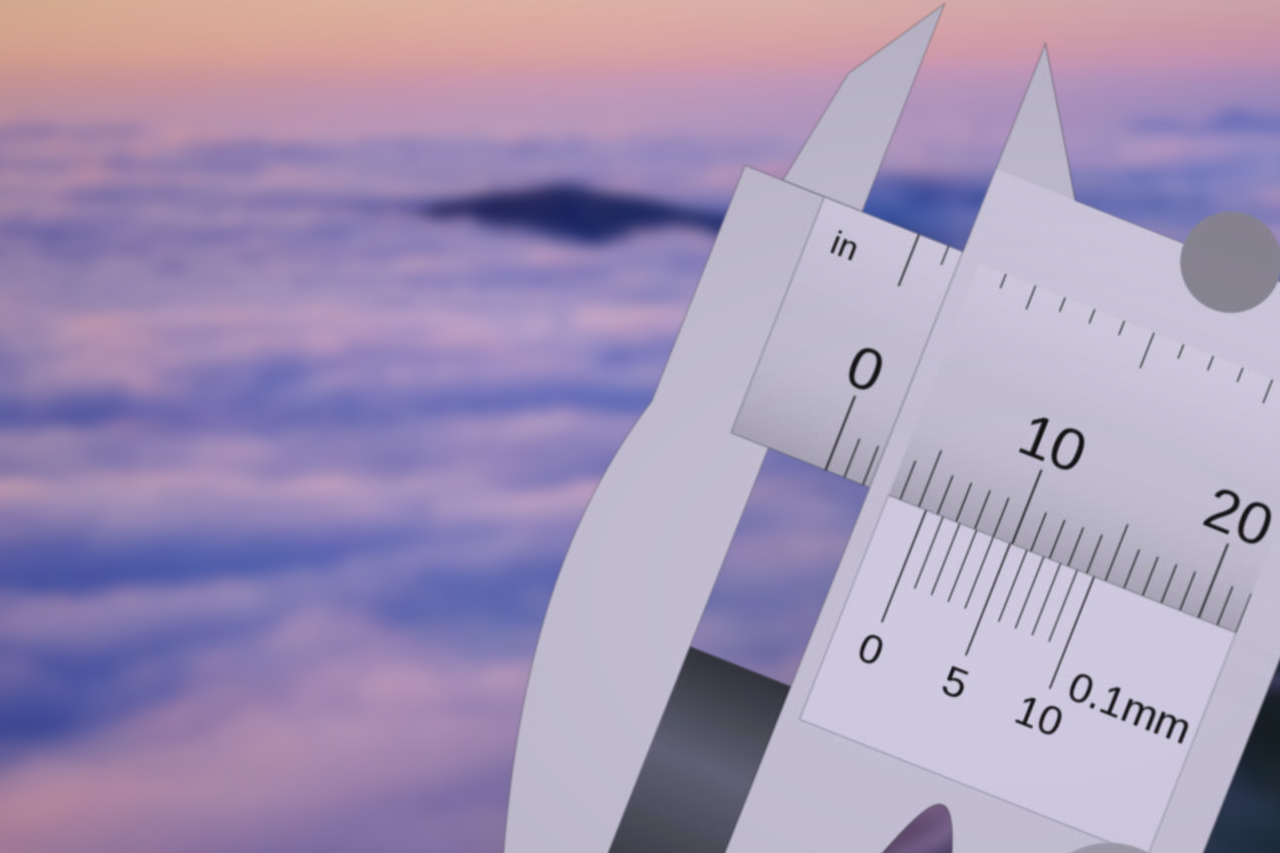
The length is 5.4; mm
